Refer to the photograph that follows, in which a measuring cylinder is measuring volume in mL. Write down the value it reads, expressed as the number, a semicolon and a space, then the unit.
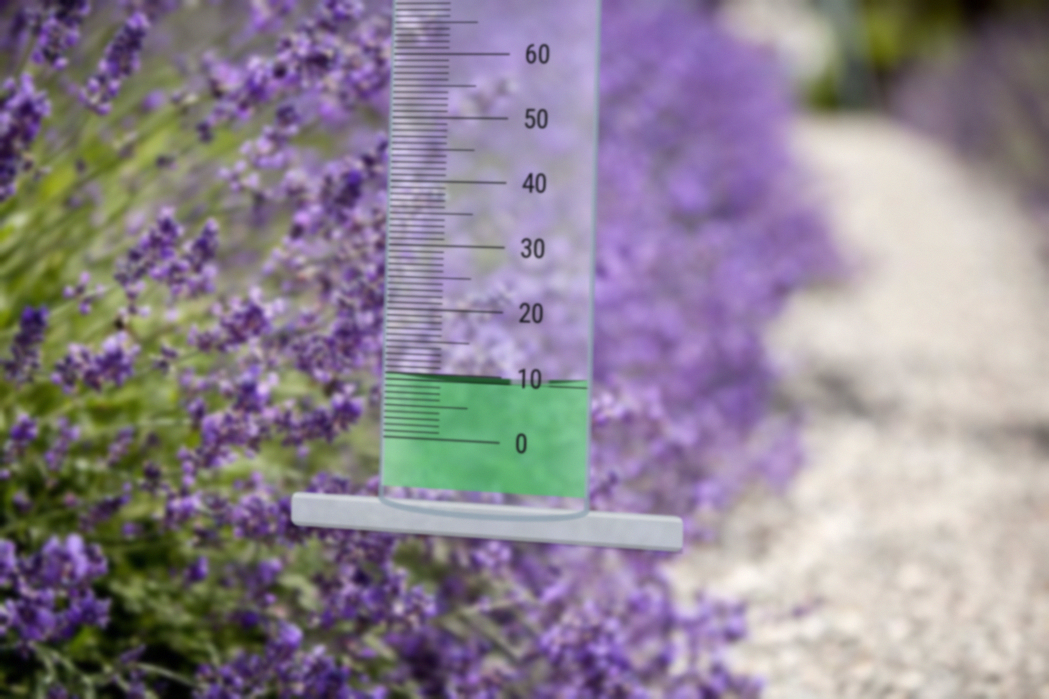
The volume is 9; mL
